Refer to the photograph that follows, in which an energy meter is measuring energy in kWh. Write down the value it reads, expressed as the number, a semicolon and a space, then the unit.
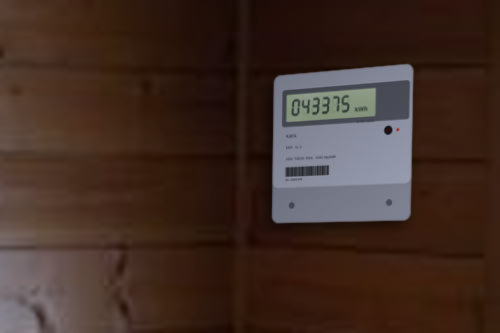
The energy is 43375; kWh
